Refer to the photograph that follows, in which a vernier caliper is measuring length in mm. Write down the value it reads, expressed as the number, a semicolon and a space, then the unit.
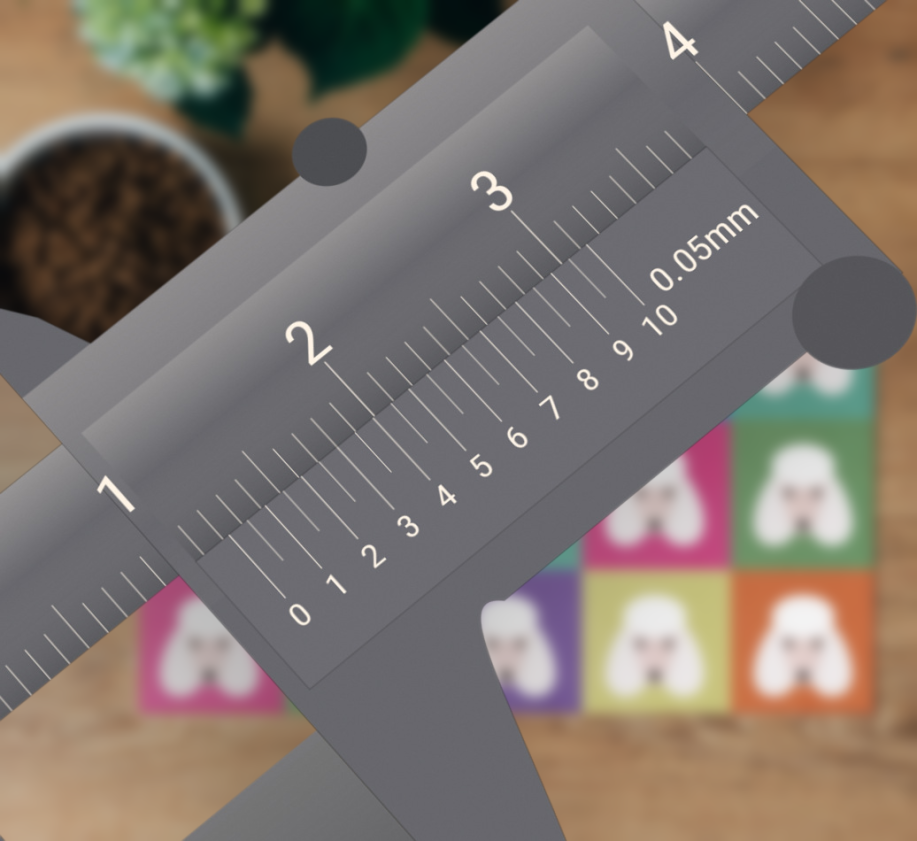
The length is 12.30; mm
